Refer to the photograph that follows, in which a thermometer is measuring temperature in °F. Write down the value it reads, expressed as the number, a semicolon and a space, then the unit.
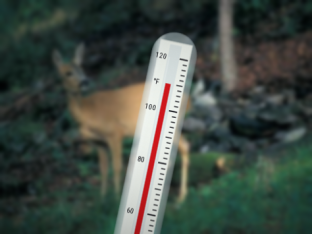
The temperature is 110; °F
